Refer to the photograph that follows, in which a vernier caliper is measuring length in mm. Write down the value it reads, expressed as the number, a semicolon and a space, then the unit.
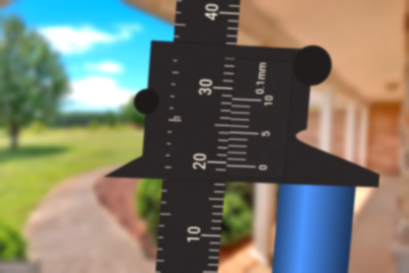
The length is 19.6; mm
